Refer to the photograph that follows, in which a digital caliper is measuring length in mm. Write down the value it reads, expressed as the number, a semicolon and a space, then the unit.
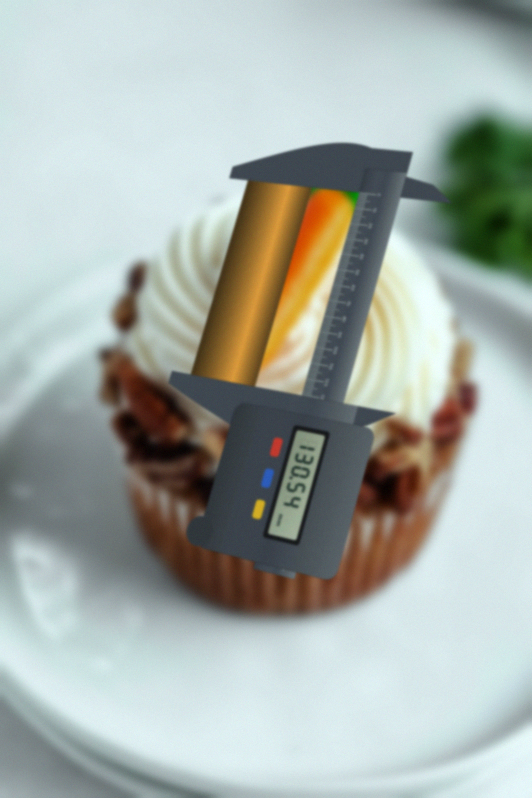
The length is 130.54; mm
